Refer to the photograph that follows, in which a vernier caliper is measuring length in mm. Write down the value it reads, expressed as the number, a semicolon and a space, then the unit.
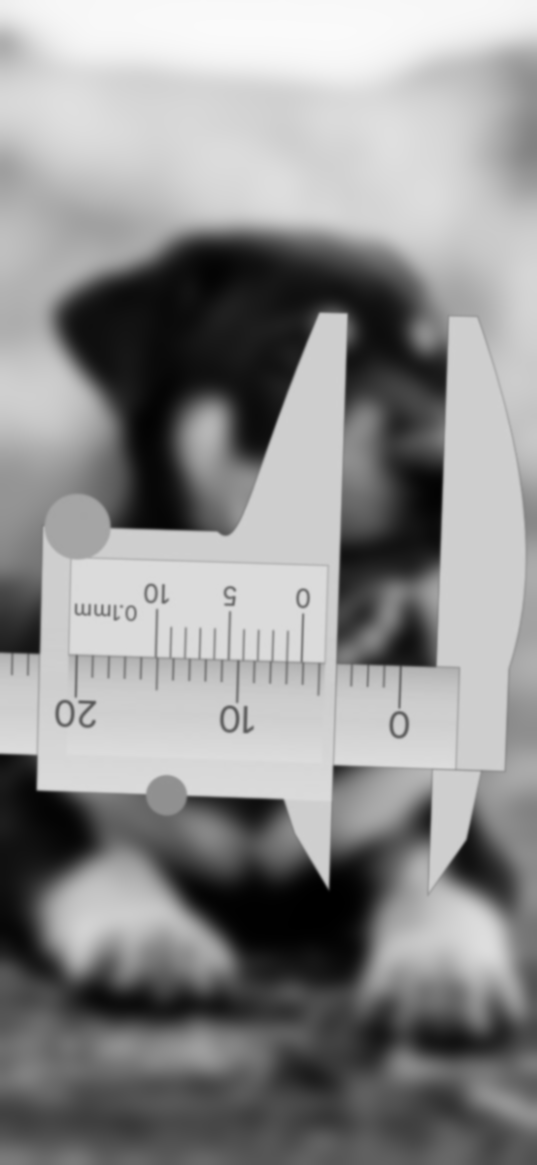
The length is 6.1; mm
